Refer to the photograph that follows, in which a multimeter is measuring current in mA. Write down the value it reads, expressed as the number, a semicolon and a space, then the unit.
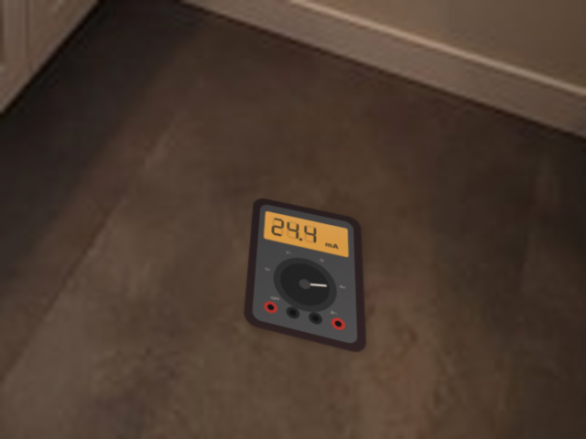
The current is 24.4; mA
